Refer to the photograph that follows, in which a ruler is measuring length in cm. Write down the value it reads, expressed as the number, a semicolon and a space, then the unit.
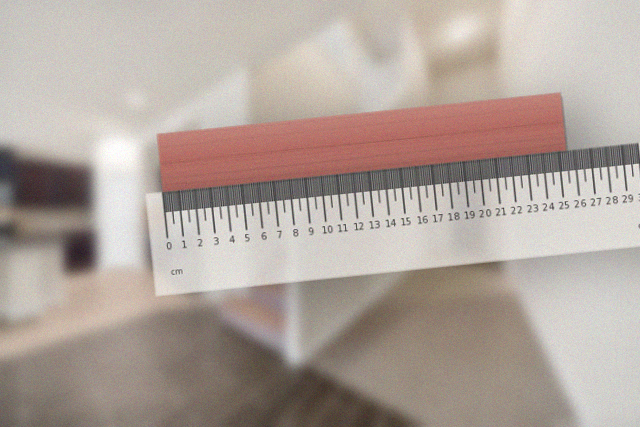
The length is 25.5; cm
